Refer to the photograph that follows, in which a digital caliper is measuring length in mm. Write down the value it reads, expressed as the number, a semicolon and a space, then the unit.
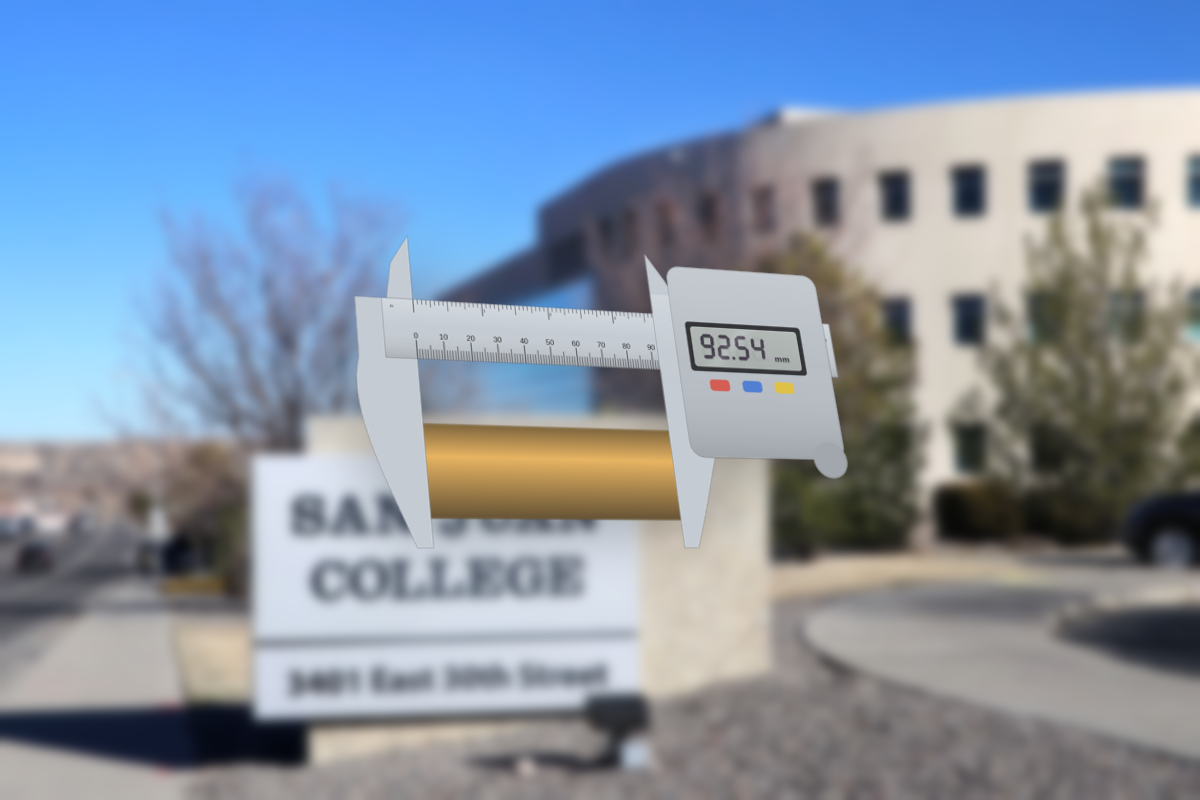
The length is 92.54; mm
